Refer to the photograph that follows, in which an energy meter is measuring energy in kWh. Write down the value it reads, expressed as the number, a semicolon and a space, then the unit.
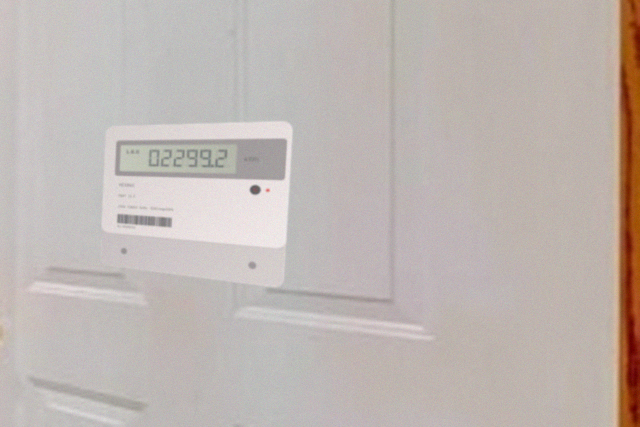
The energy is 2299.2; kWh
